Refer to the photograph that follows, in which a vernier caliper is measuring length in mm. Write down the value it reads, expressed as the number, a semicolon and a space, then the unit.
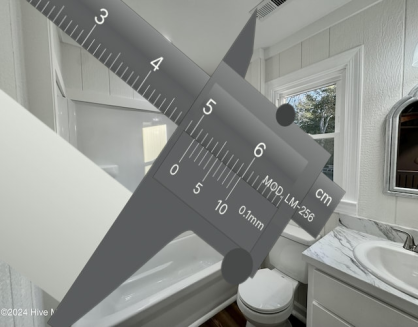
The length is 50.8; mm
